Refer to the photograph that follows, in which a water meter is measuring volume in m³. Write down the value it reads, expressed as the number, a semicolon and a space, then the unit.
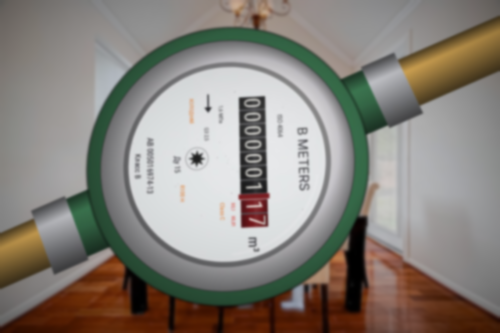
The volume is 1.17; m³
